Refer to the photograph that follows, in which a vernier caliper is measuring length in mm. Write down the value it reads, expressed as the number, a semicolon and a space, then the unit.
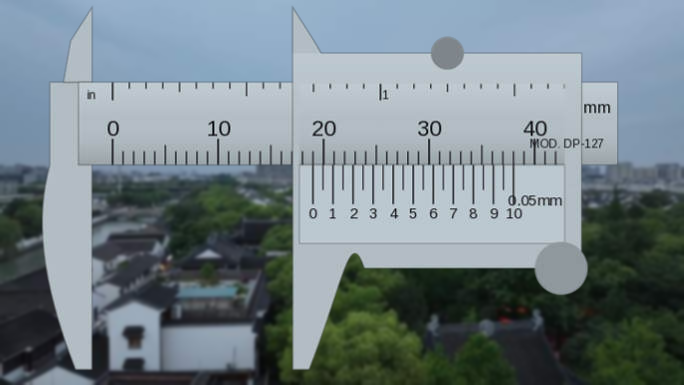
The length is 19.0; mm
